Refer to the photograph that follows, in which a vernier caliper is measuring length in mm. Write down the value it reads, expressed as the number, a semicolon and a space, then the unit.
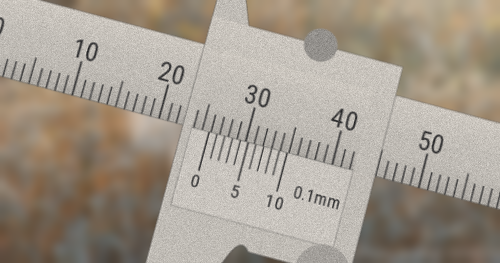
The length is 25.8; mm
